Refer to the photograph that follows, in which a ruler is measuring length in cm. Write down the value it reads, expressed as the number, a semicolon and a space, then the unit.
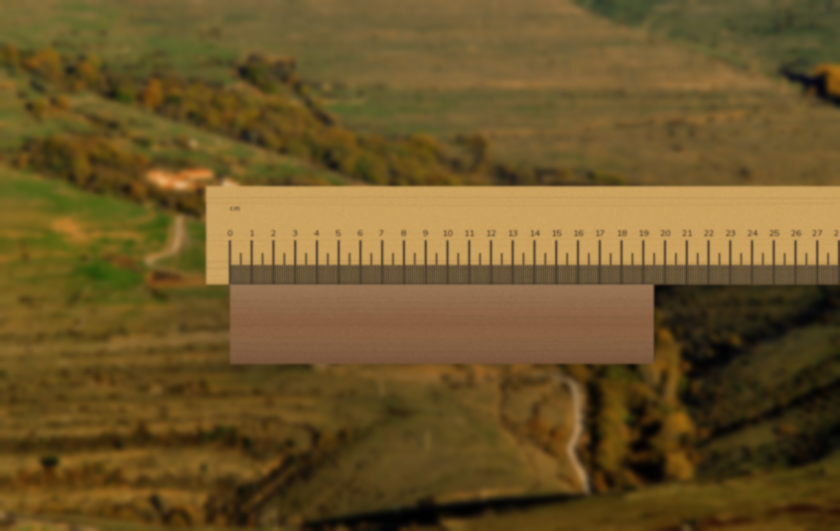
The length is 19.5; cm
